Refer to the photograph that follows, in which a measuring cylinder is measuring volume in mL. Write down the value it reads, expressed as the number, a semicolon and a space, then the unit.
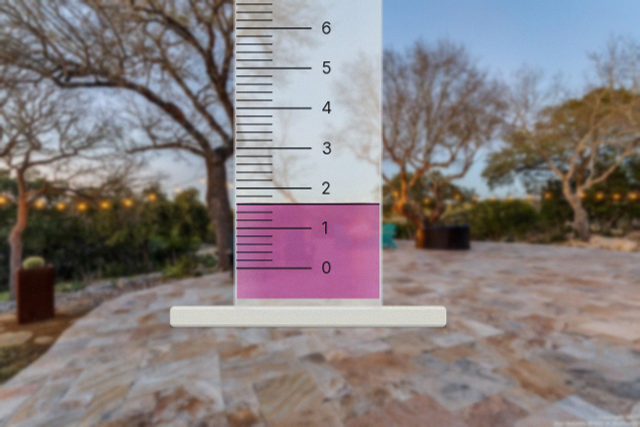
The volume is 1.6; mL
